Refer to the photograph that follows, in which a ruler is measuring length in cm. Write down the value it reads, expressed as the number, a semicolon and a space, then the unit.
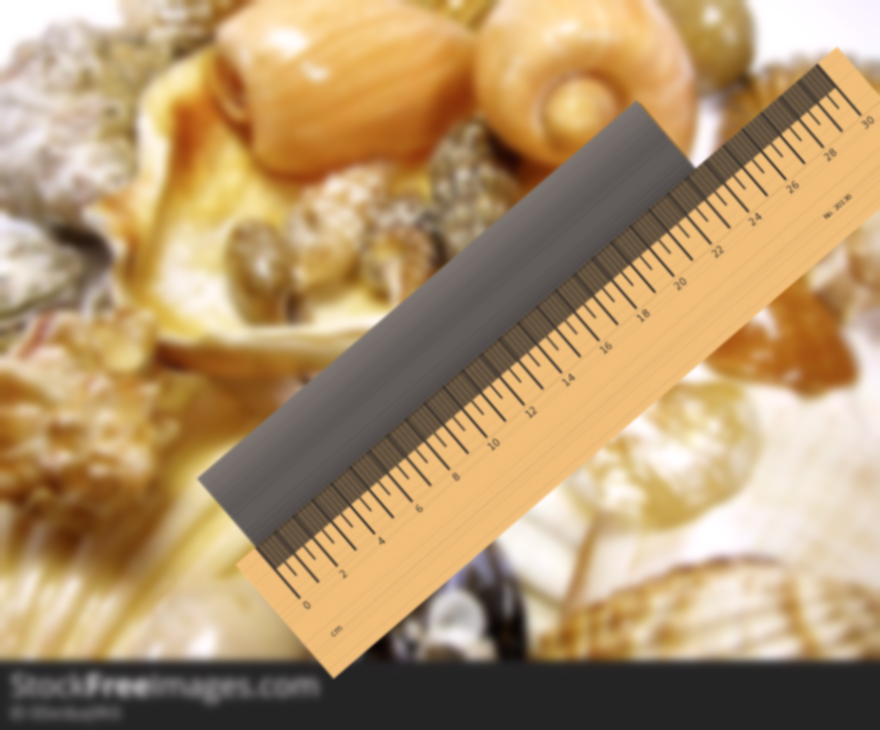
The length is 23.5; cm
